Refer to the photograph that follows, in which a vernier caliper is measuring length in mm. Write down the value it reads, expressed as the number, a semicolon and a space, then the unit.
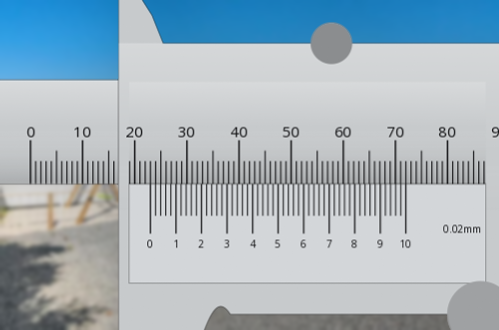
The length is 23.0; mm
